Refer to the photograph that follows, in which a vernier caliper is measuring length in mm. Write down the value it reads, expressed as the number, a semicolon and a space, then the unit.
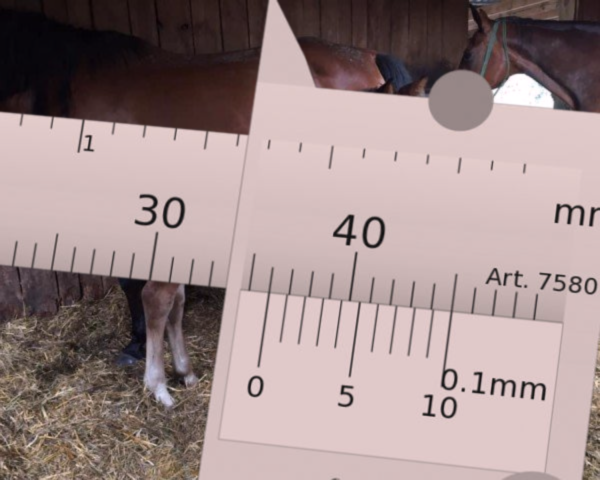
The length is 36.0; mm
